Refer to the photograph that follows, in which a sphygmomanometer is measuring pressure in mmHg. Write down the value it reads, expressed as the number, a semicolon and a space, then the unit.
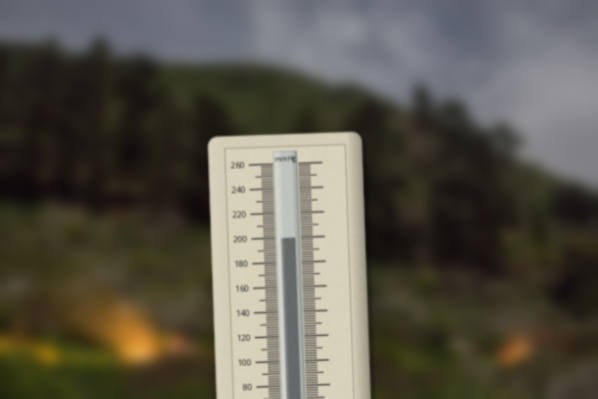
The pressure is 200; mmHg
